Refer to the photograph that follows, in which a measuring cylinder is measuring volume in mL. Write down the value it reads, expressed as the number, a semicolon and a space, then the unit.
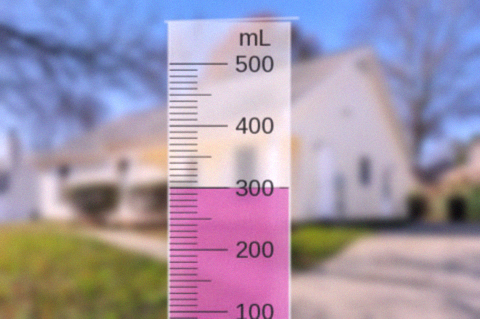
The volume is 300; mL
